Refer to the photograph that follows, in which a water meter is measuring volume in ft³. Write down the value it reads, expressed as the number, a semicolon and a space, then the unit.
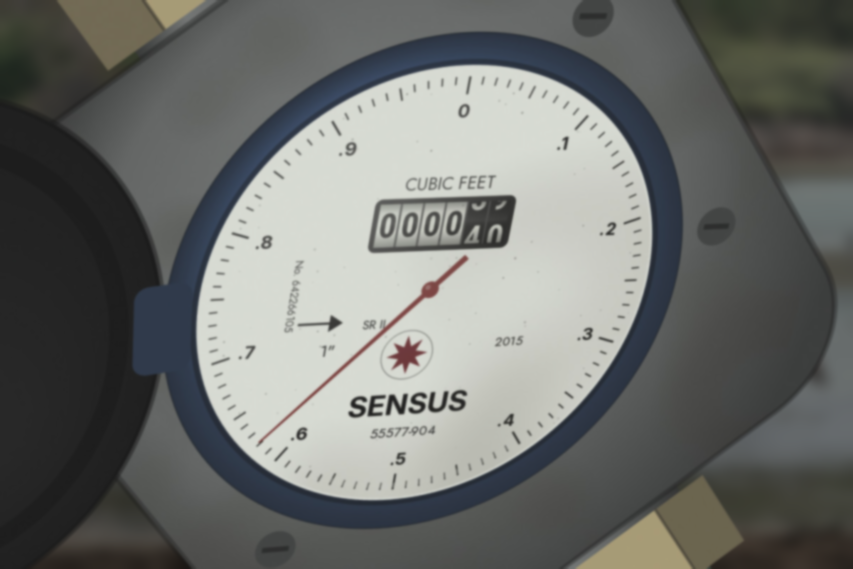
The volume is 39.62; ft³
